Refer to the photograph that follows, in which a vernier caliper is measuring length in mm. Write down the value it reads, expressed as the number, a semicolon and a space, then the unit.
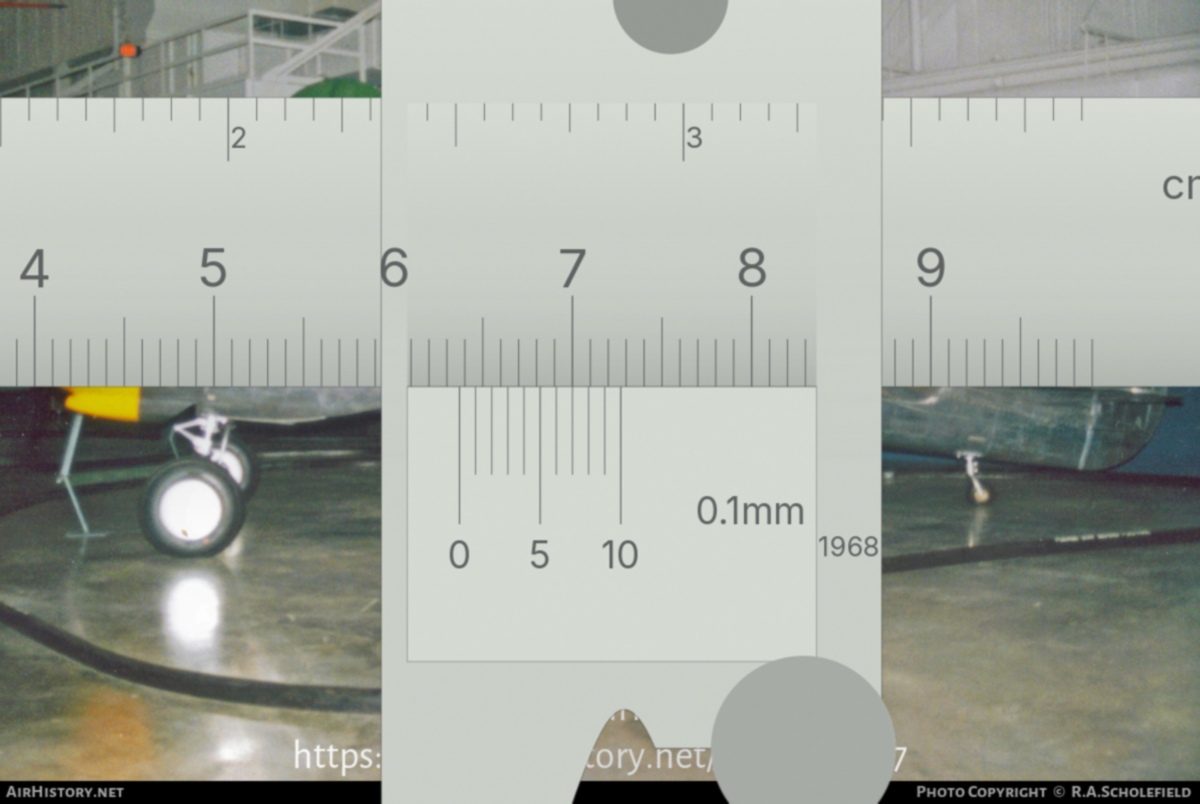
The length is 63.7; mm
